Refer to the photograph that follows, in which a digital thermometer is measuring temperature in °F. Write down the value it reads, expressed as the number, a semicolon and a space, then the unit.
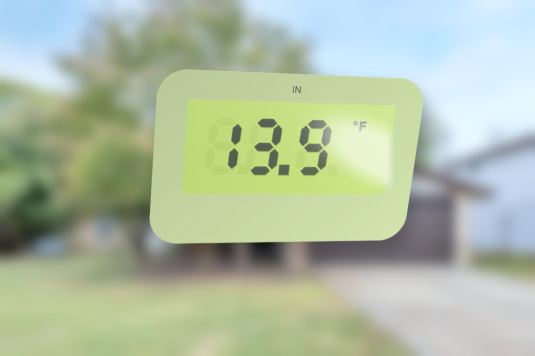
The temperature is 13.9; °F
